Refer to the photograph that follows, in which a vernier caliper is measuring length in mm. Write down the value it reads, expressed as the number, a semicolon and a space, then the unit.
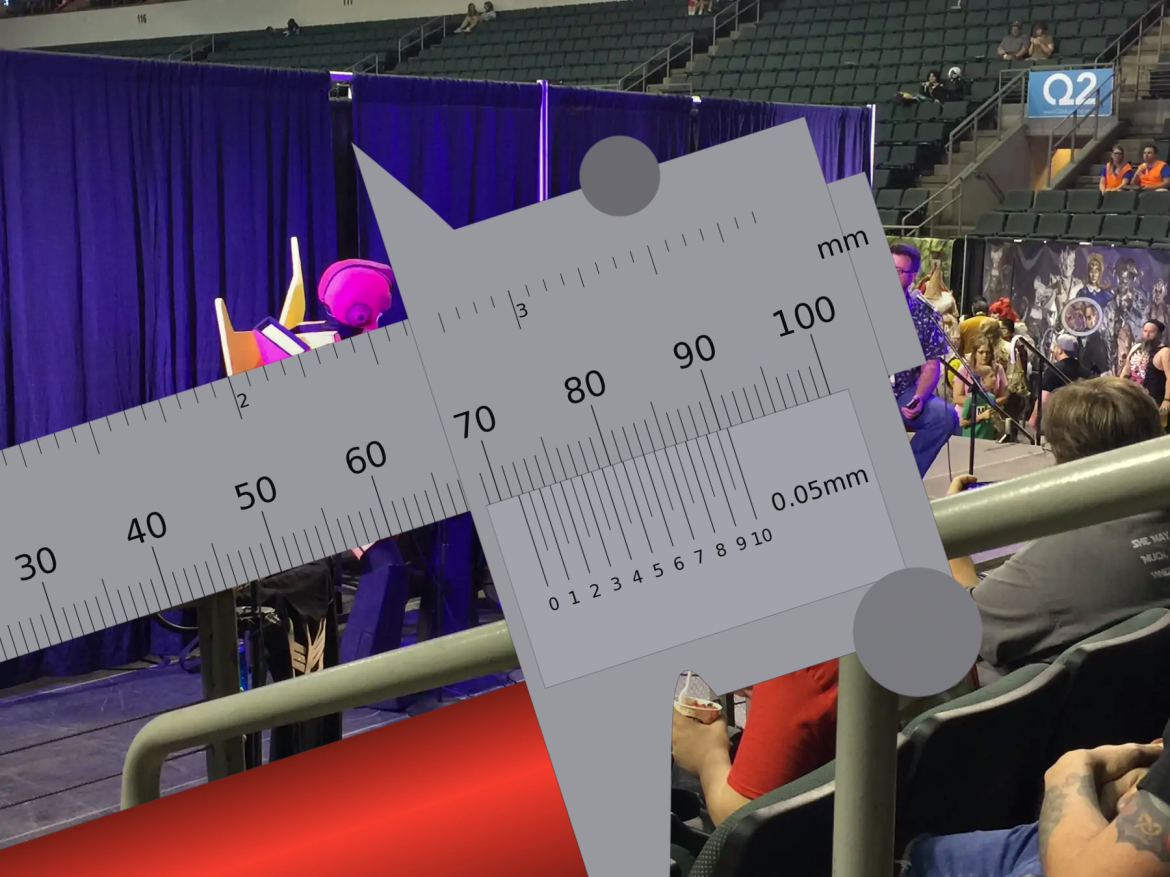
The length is 71.6; mm
